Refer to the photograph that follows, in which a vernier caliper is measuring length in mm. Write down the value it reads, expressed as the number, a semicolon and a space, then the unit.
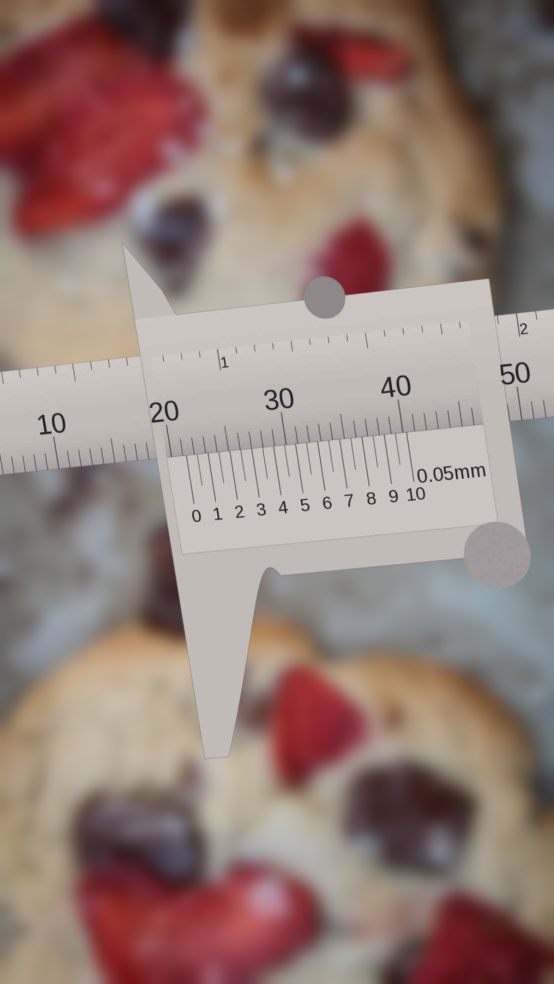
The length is 21.3; mm
